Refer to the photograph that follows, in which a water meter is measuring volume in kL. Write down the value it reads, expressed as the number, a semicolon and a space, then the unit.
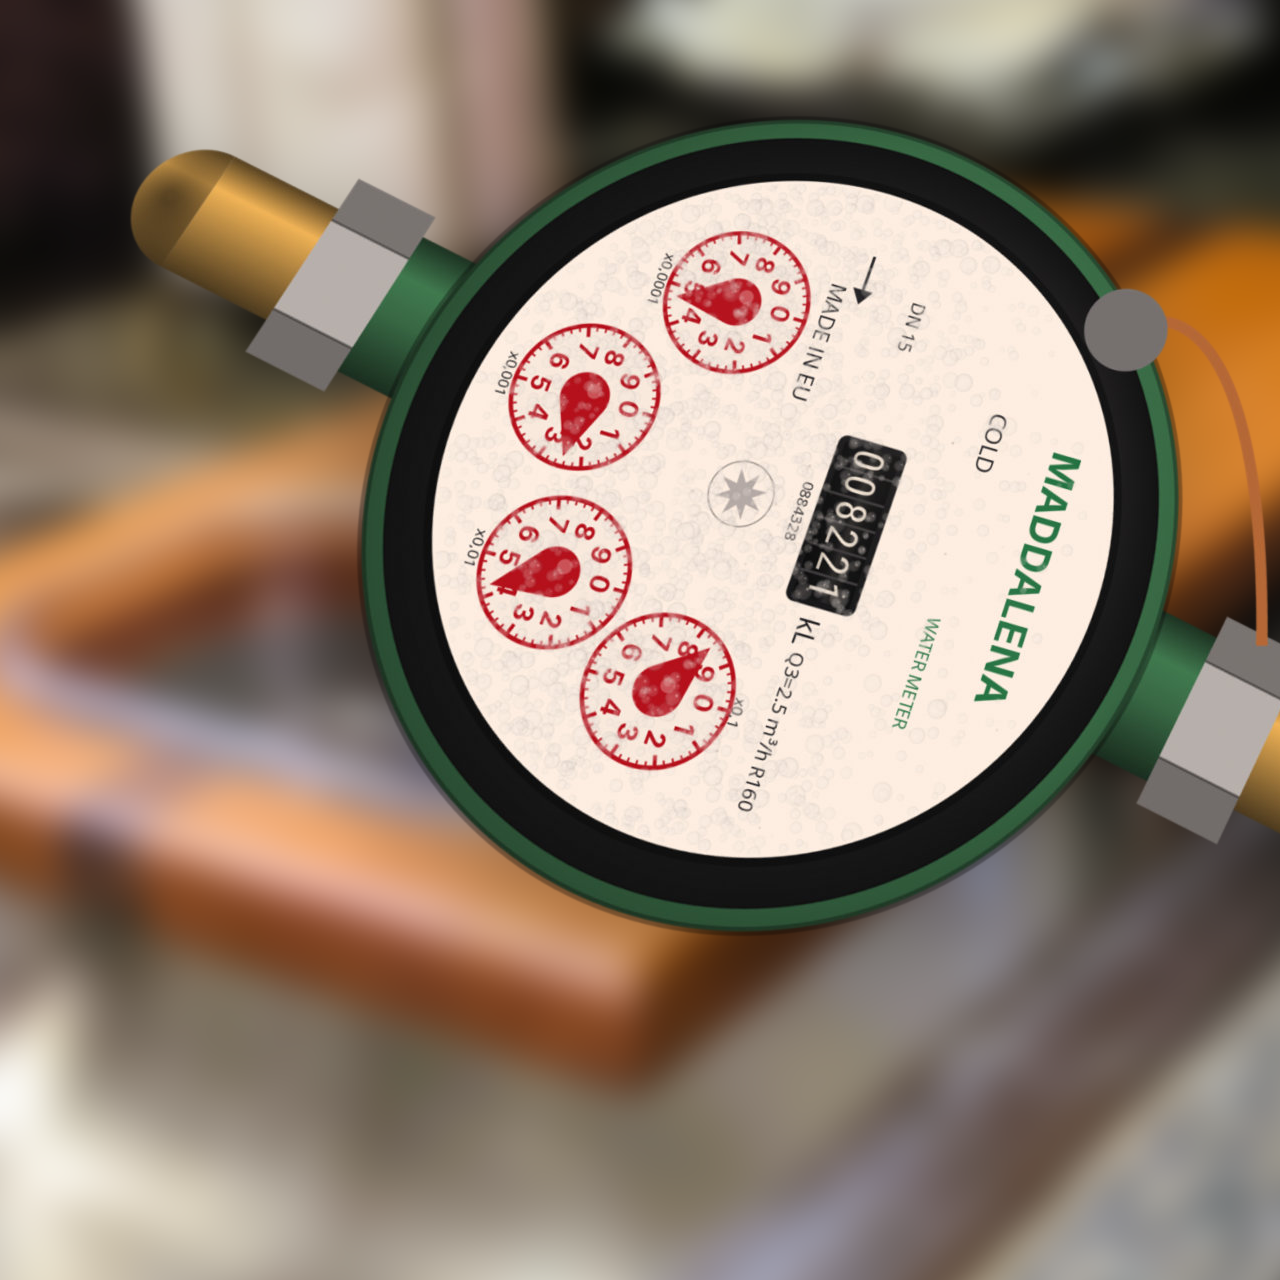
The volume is 8221.8424; kL
